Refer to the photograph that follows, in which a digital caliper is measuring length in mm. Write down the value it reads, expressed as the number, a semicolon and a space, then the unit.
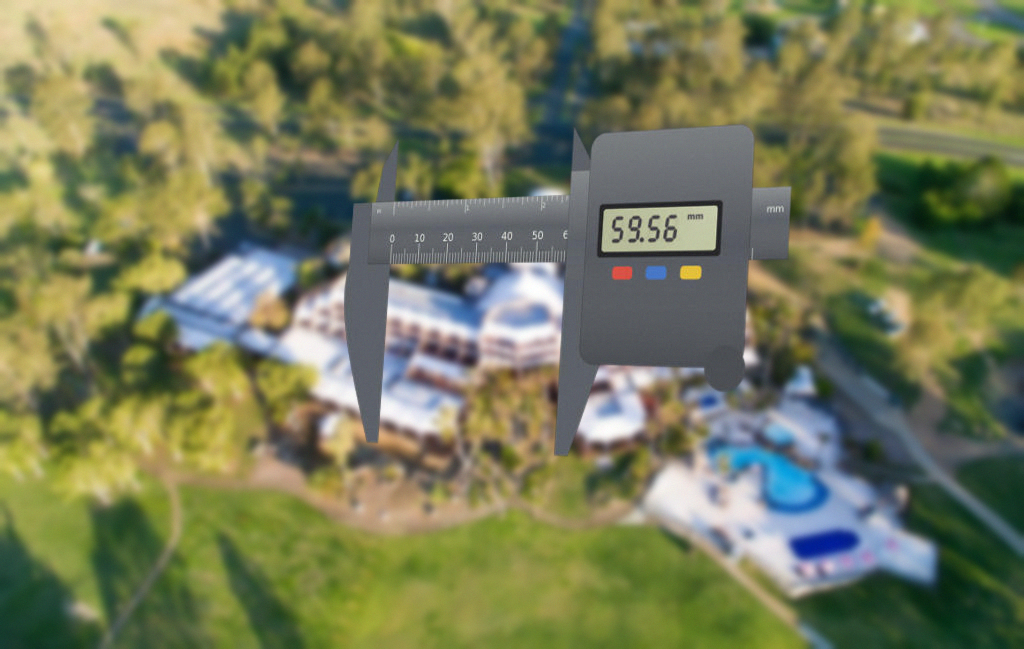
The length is 59.56; mm
